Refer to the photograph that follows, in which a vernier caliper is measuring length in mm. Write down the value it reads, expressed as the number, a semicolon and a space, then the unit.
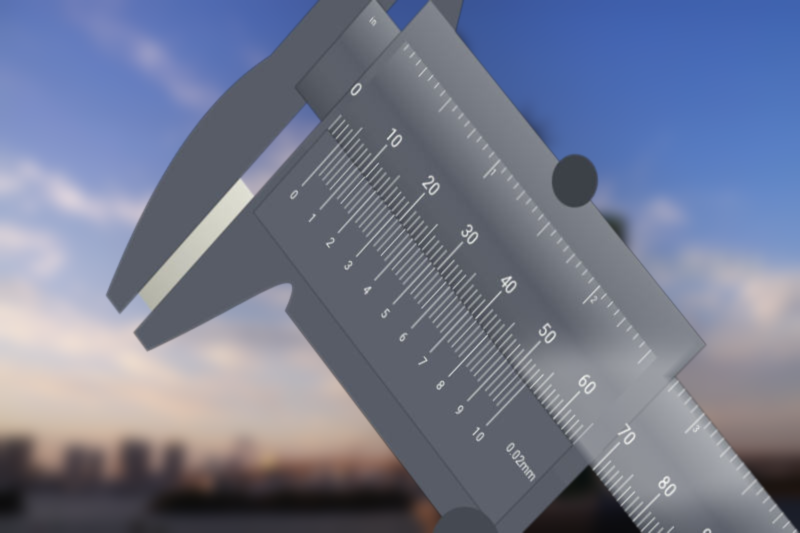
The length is 4.0; mm
